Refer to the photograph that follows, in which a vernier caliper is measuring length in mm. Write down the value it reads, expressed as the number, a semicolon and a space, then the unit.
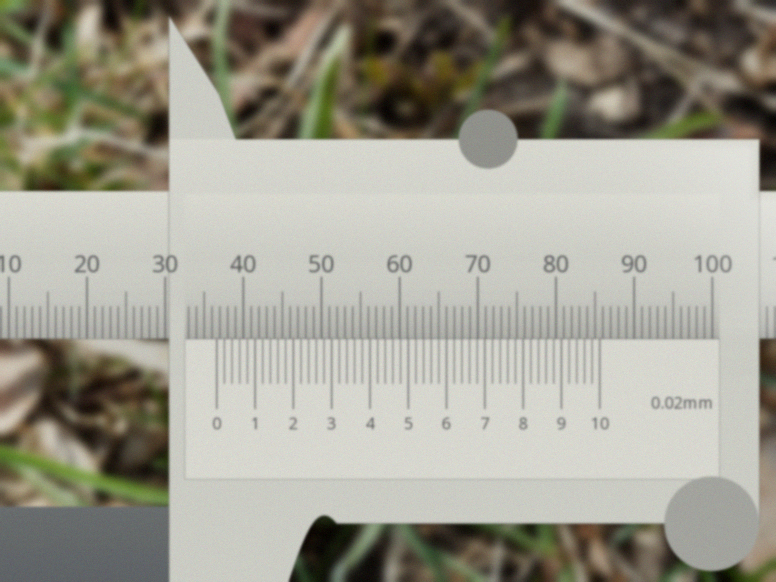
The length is 36.6; mm
